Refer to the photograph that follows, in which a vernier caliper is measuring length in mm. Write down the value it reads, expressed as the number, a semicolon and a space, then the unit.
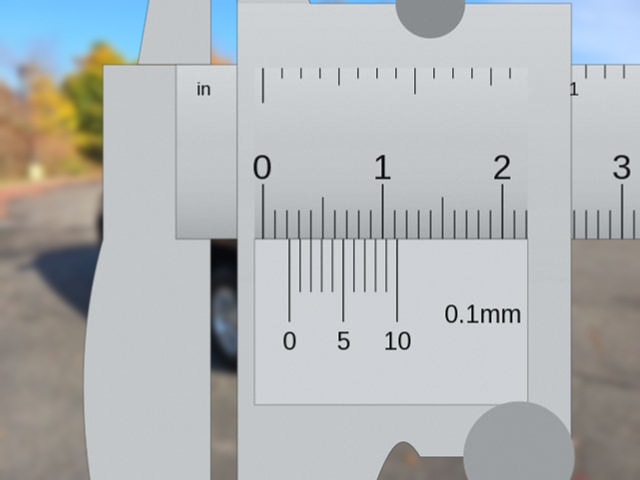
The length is 2.2; mm
